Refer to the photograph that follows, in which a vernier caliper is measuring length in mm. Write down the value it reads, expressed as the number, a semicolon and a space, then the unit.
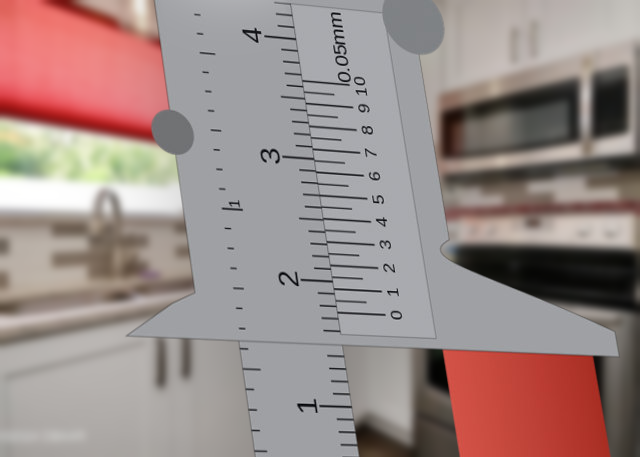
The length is 17.5; mm
